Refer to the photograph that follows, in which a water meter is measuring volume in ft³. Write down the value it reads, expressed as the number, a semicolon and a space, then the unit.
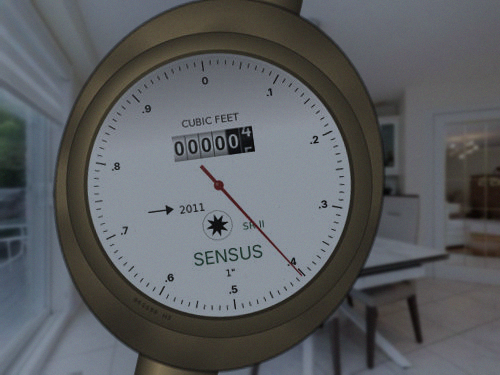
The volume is 4.40; ft³
